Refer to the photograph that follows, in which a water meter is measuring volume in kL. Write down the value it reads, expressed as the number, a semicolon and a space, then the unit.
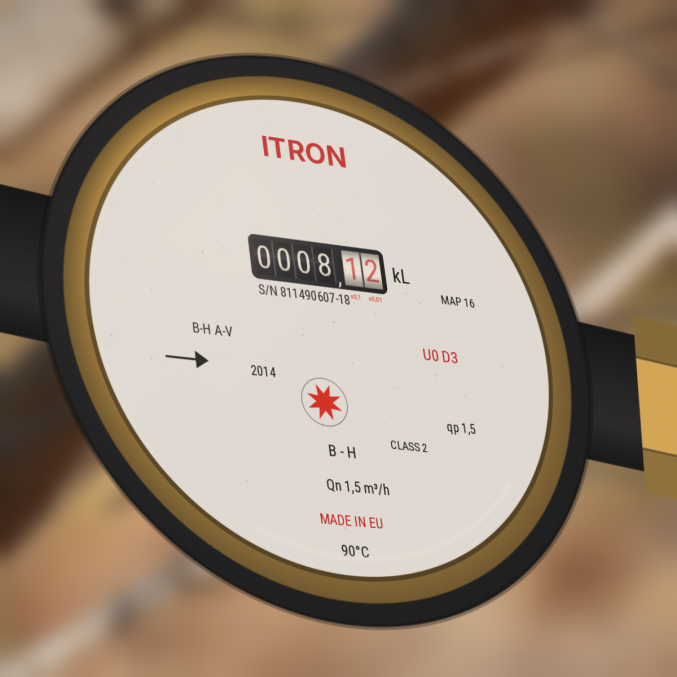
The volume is 8.12; kL
